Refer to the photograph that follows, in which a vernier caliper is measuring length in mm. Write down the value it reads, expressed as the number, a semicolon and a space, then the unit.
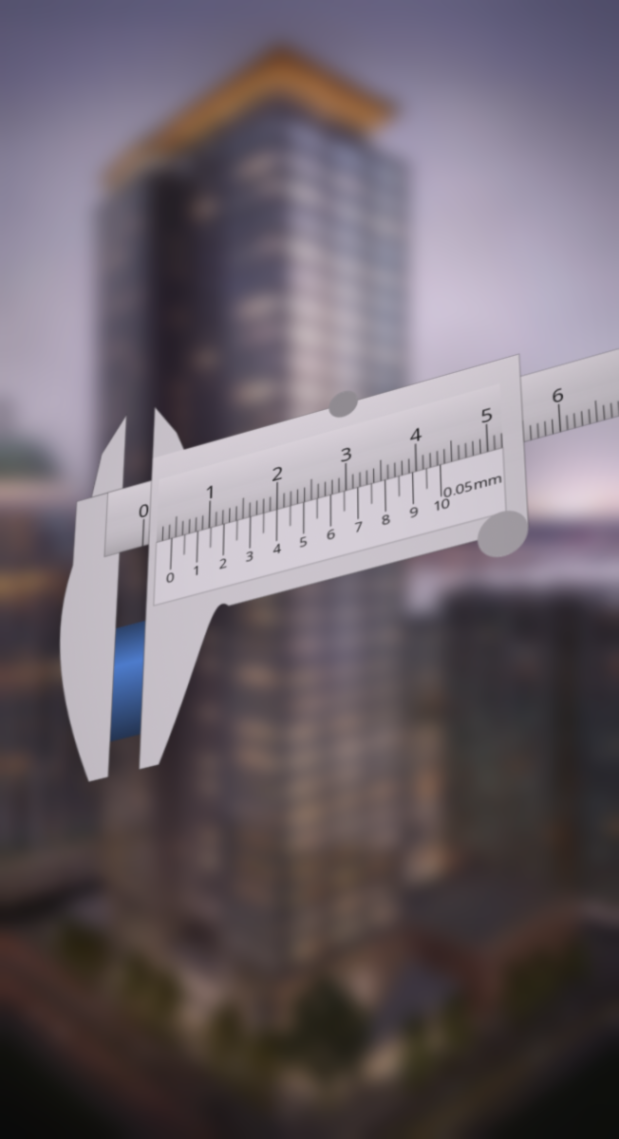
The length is 4.4; mm
